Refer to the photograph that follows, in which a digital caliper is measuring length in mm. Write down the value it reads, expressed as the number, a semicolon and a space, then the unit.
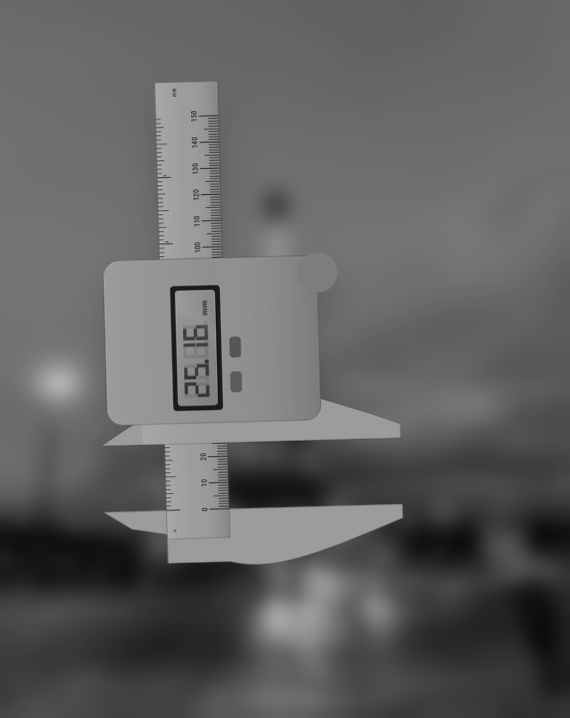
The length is 25.16; mm
